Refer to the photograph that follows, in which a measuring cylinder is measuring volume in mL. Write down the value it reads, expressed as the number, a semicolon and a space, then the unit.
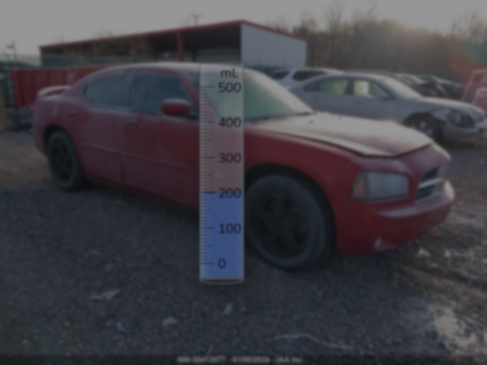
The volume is 200; mL
